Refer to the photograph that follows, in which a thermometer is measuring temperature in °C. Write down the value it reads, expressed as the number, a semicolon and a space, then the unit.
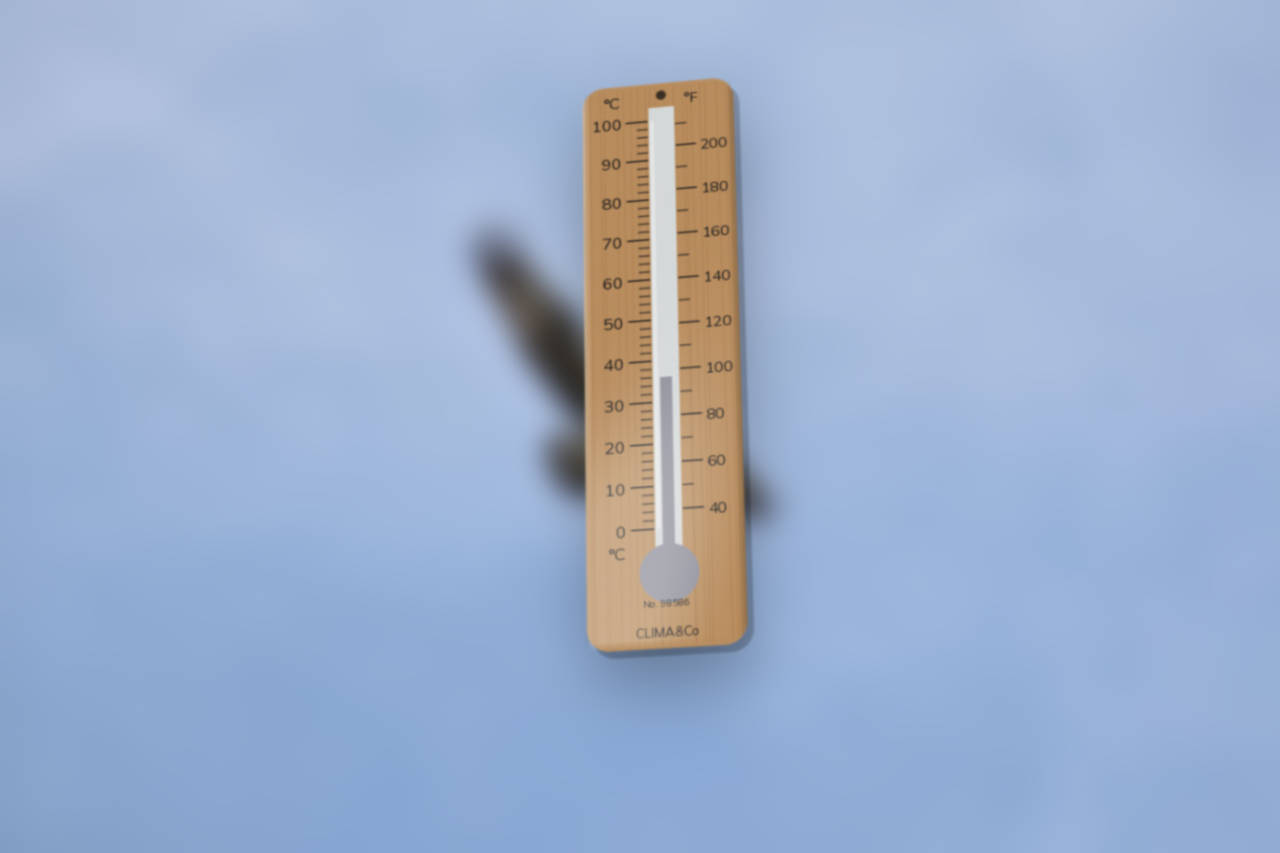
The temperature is 36; °C
